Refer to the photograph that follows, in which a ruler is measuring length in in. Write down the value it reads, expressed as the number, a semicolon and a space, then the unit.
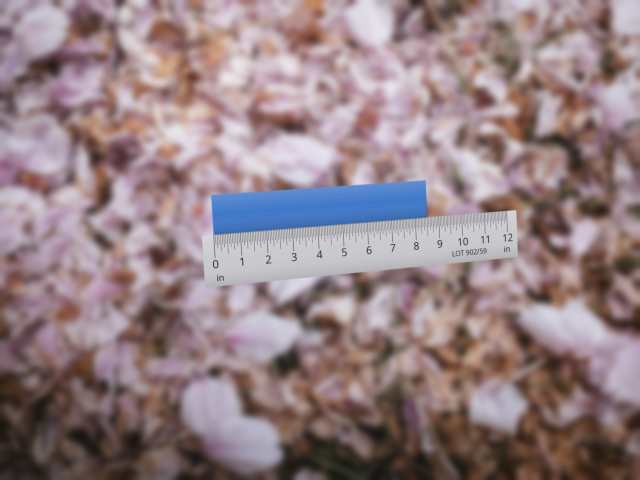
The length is 8.5; in
